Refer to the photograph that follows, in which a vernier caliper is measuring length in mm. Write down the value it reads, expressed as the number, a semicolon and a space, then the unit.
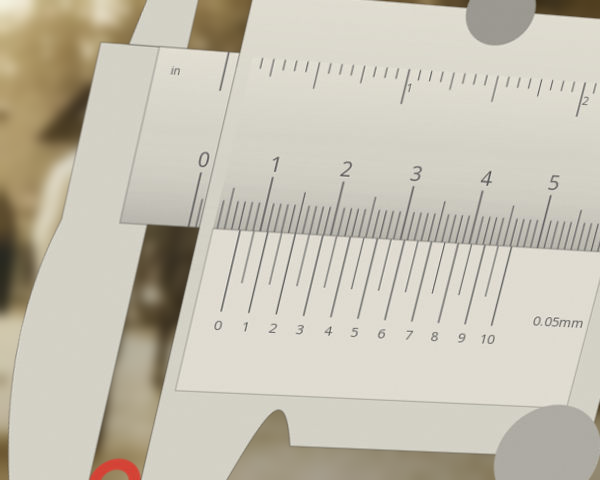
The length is 7.2; mm
